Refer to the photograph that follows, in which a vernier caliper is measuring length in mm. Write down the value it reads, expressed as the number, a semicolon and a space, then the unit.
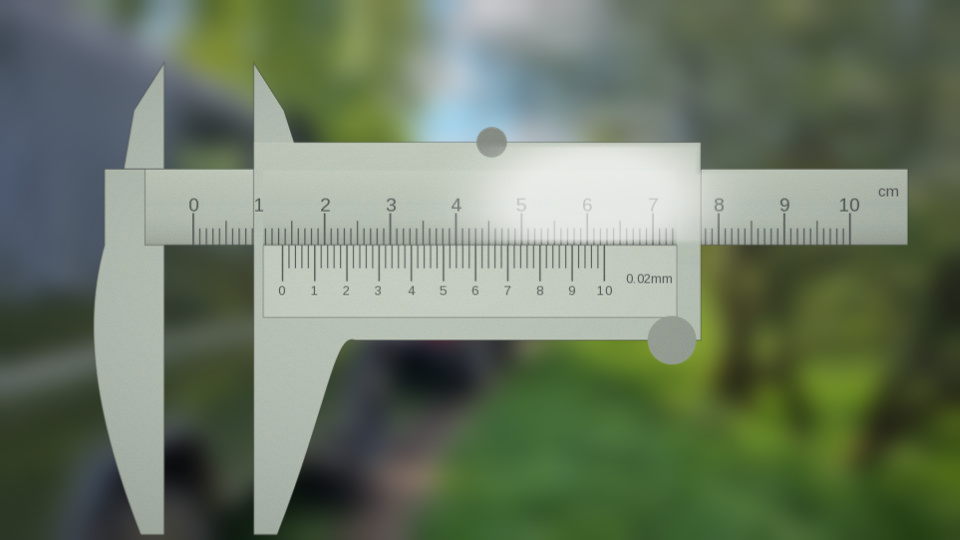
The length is 13.6; mm
